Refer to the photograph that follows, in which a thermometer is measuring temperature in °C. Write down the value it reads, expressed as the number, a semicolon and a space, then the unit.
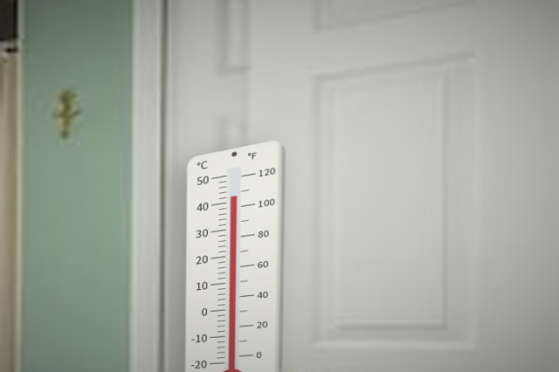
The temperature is 42; °C
